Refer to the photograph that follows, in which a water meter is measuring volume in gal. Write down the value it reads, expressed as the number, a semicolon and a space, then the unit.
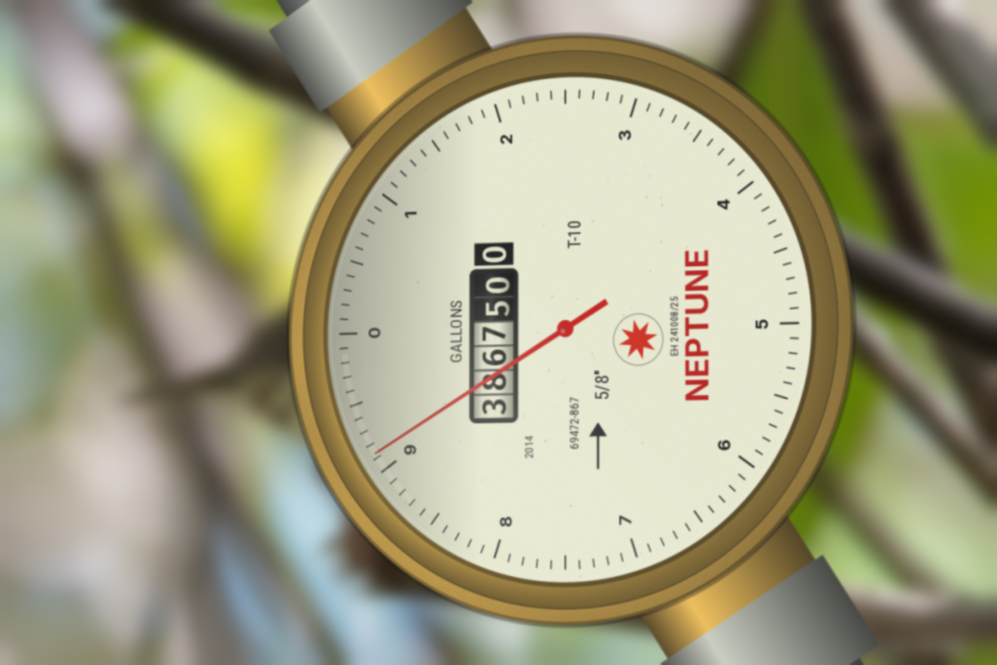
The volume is 3867499.1; gal
